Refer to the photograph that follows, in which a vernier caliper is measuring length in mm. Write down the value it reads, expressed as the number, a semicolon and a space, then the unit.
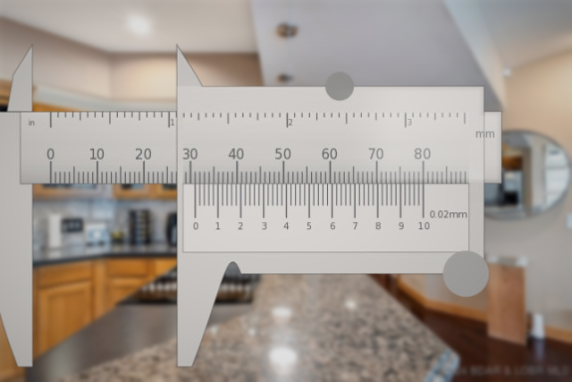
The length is 31.0; mm
